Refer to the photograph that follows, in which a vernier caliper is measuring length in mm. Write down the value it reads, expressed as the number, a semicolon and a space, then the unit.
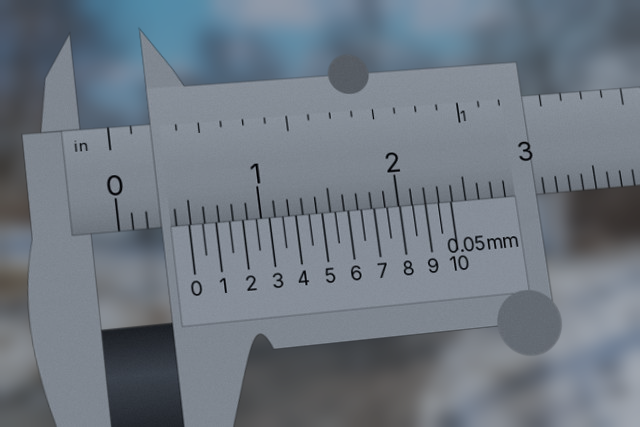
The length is 4.9; mm
